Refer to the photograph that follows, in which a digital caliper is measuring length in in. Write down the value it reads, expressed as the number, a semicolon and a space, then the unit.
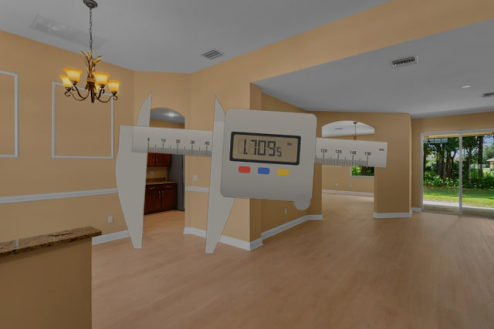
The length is 1.7095; in
